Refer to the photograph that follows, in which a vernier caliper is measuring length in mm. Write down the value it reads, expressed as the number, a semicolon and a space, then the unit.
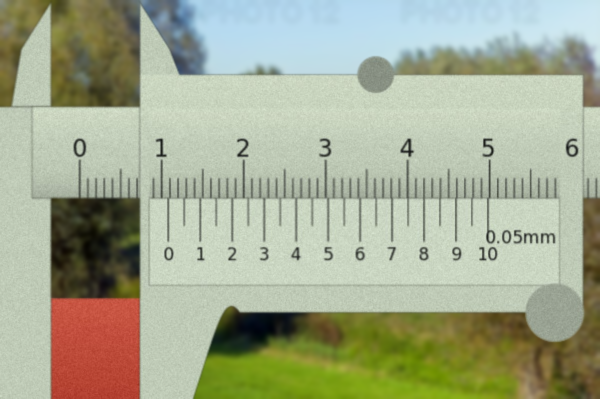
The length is 10.8; mm
